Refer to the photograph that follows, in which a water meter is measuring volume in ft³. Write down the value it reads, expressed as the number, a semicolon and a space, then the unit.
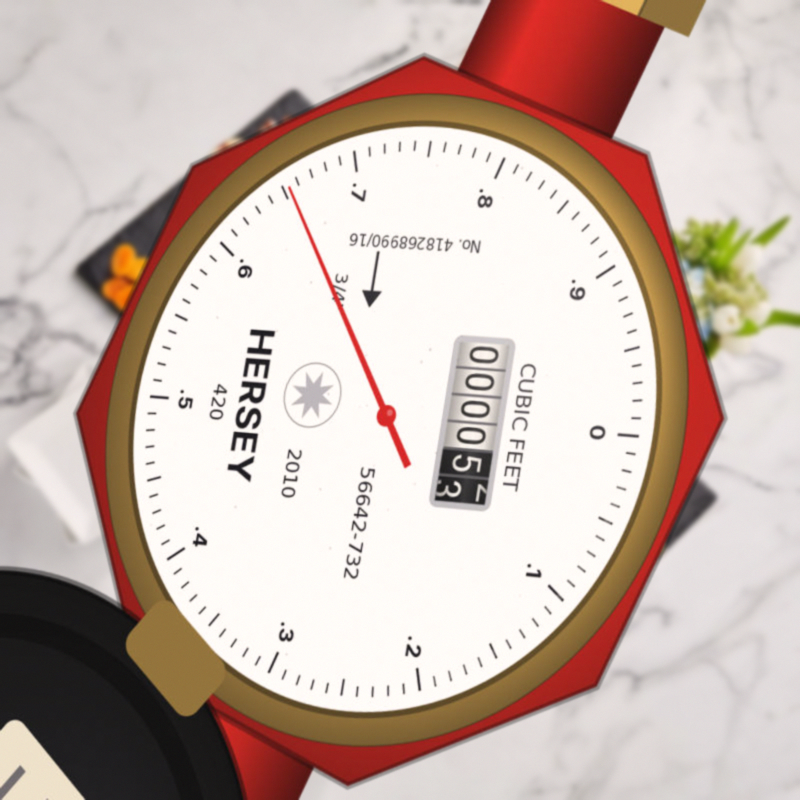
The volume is 52.65; ft³
